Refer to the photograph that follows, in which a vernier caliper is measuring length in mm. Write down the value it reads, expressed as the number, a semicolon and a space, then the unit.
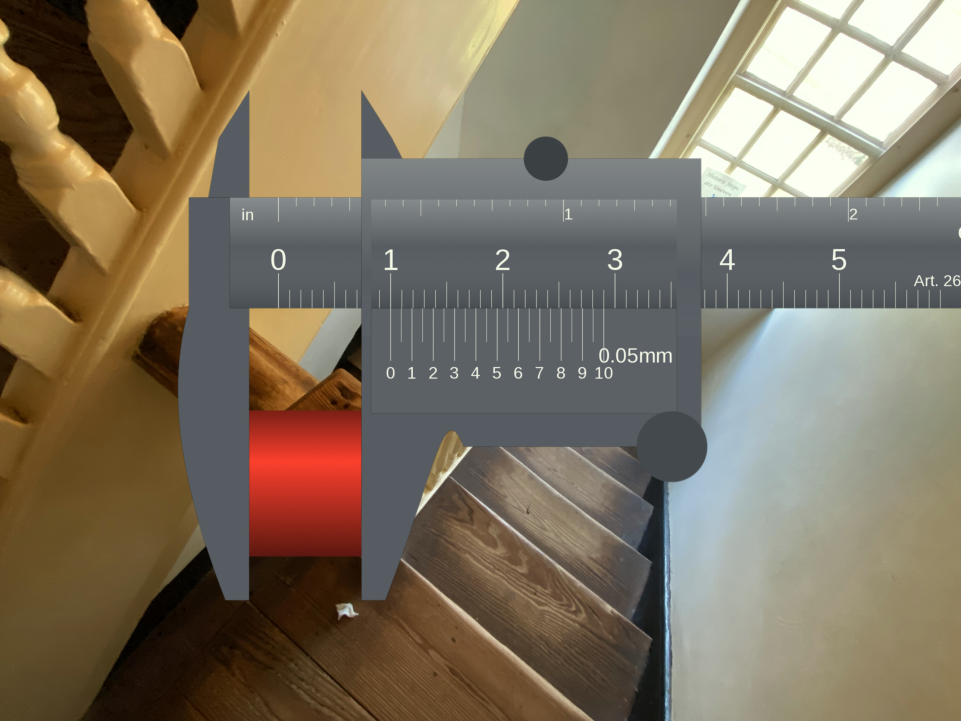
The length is 10.0; mm
